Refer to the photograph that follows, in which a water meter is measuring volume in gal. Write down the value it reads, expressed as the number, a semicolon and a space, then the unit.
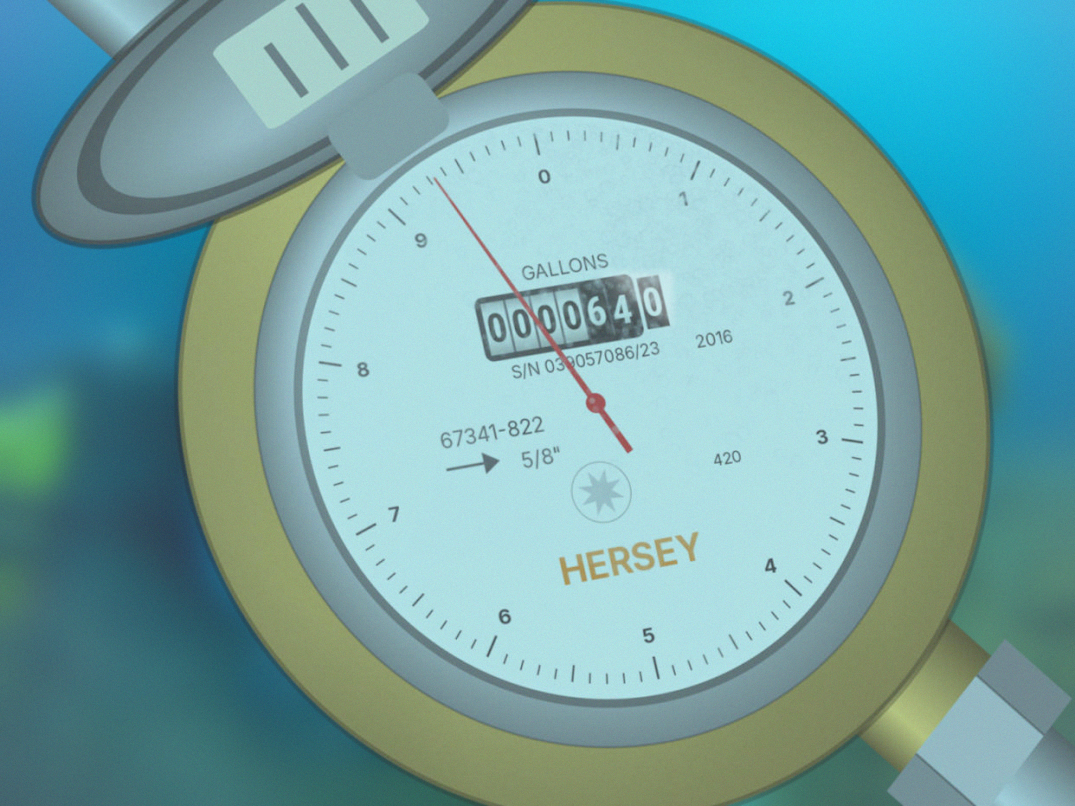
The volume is 639.3; gal
